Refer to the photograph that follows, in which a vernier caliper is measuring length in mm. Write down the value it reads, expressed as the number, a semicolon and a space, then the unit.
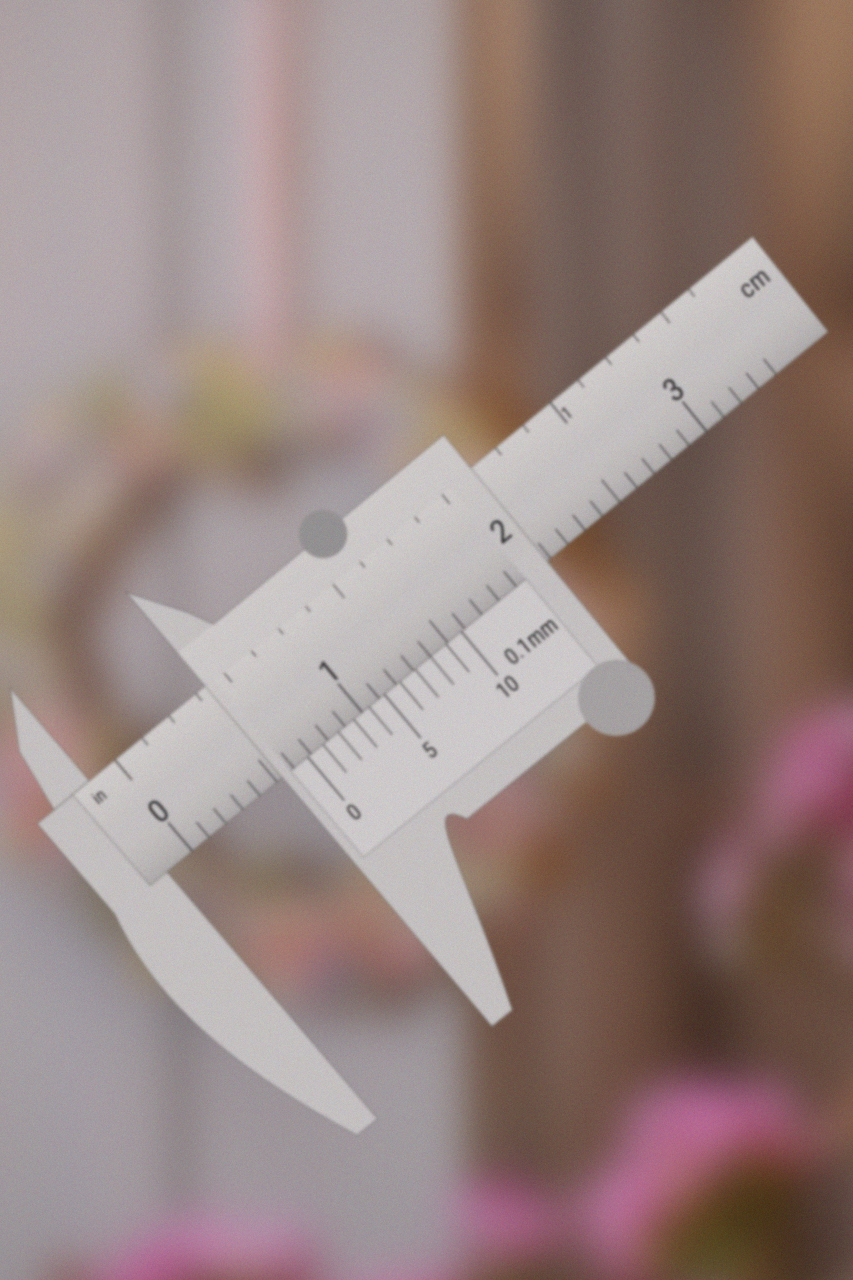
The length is 6.8; mm
